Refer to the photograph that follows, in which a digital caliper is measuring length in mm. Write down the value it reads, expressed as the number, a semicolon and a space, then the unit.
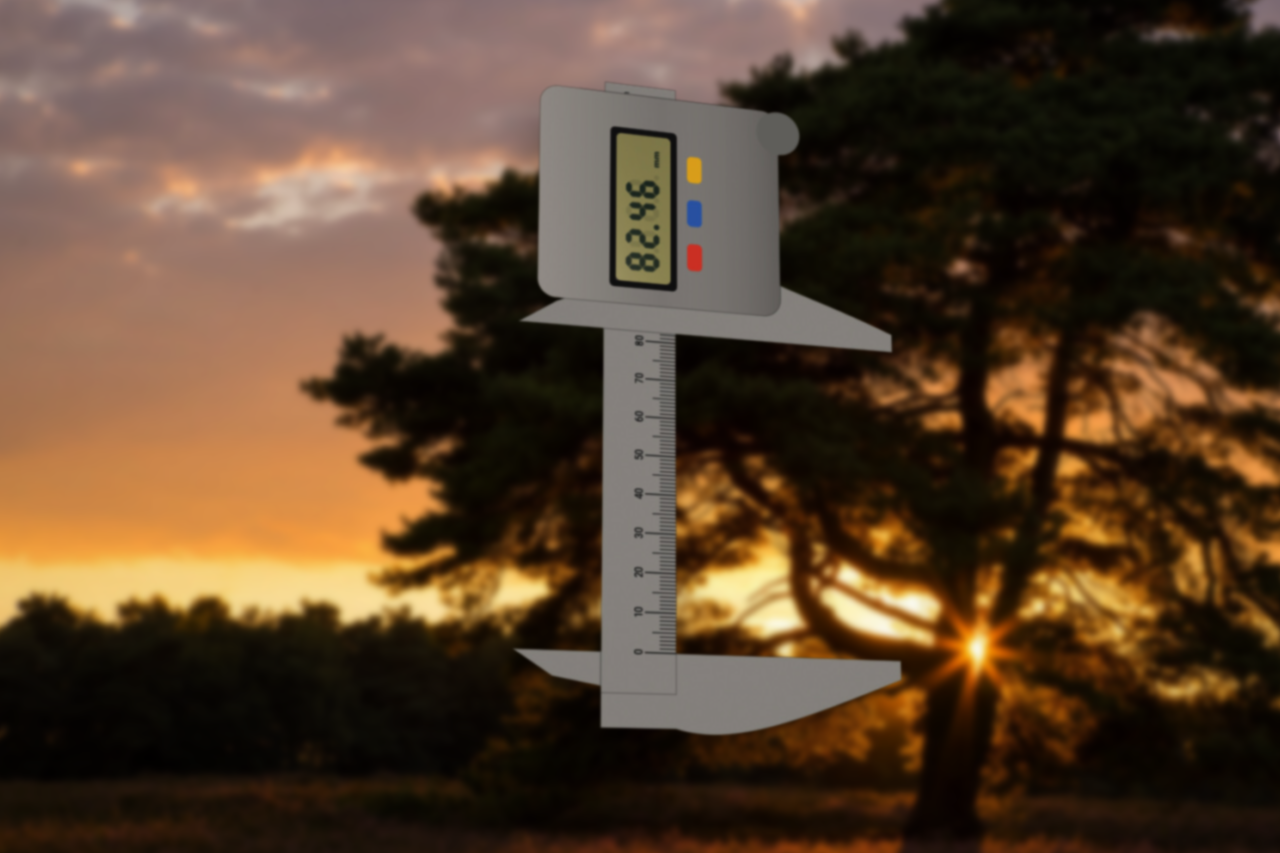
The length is 82.46; mm
